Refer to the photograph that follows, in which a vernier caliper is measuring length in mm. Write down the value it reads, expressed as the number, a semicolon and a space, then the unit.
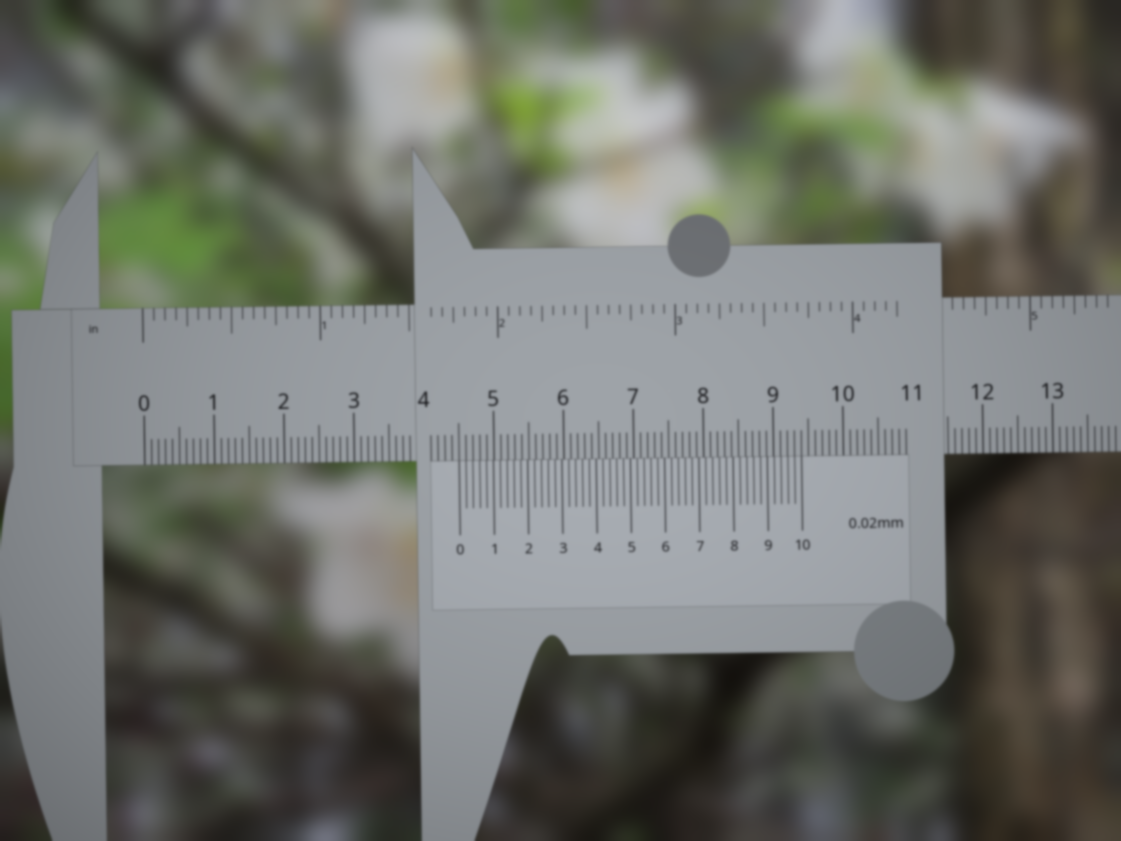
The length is 45.0; mm
